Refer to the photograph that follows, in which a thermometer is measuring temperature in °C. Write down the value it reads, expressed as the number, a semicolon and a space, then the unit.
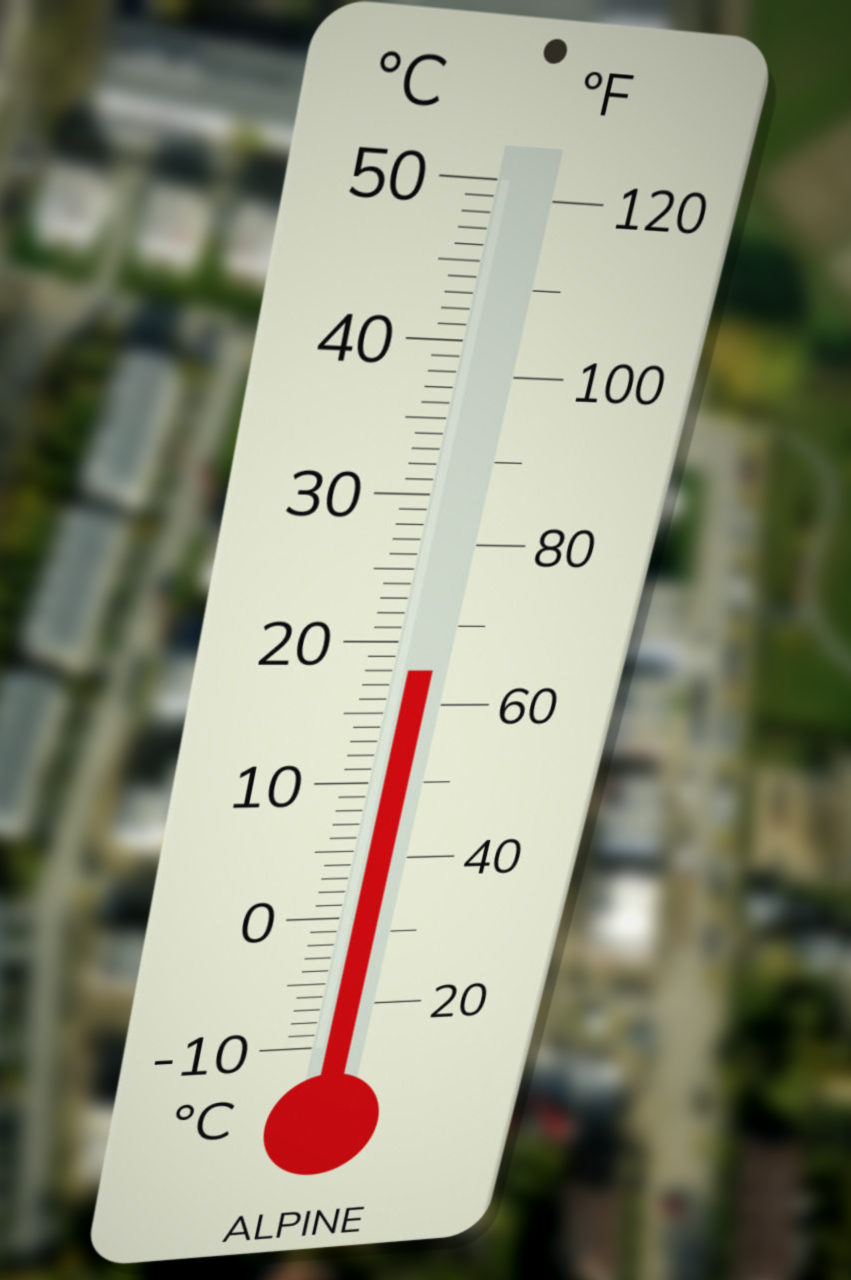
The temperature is 18; °C
